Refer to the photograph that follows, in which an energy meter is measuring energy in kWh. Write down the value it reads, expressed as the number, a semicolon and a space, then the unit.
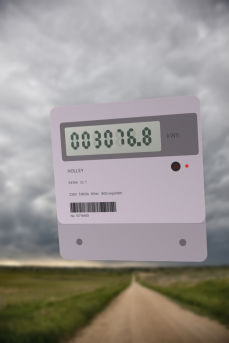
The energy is 3076.8; kWh
